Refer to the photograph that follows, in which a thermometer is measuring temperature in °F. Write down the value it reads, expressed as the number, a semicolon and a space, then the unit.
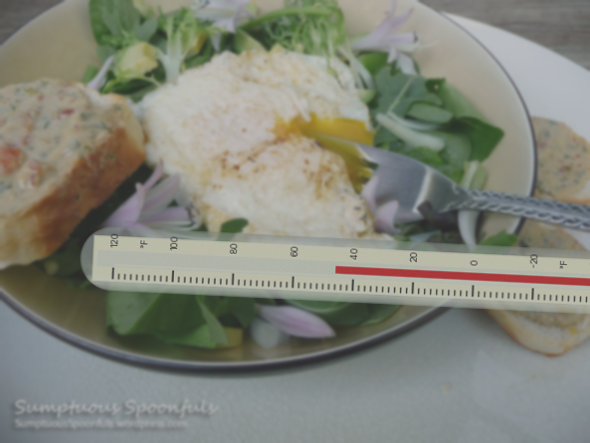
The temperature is 46; °F
